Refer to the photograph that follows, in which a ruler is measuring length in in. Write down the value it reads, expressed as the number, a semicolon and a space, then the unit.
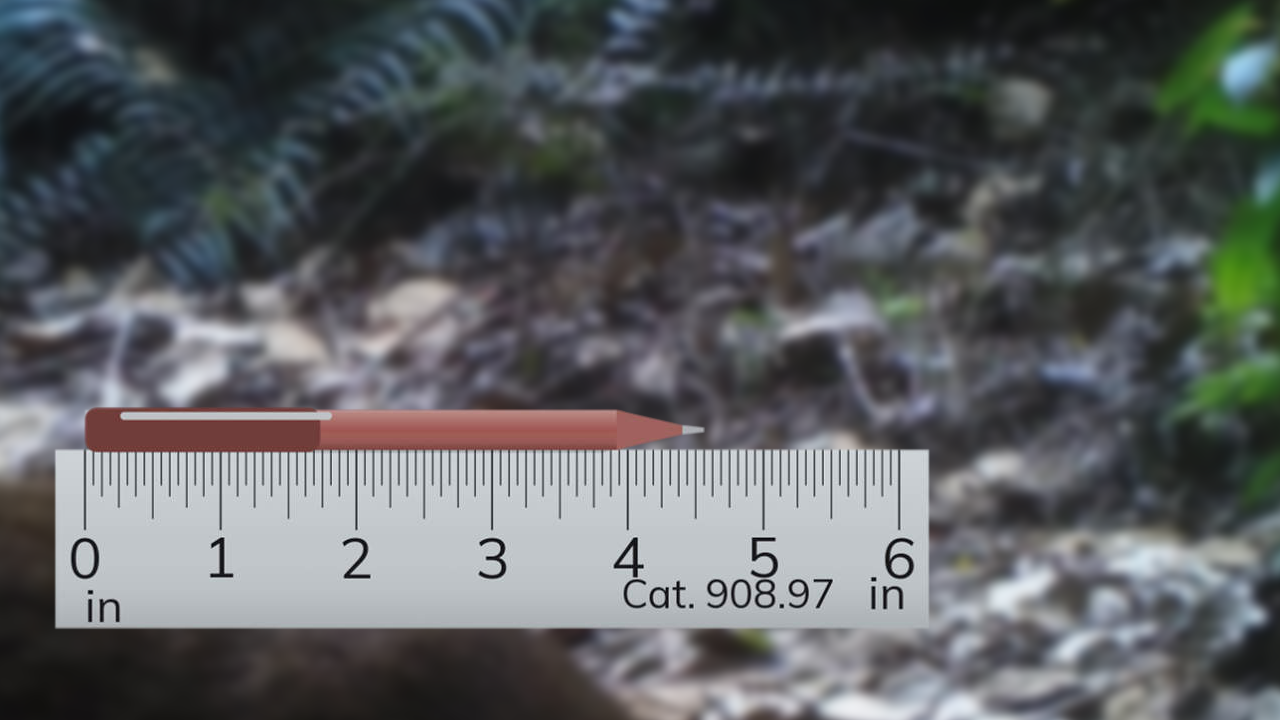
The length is 4.5625; in
